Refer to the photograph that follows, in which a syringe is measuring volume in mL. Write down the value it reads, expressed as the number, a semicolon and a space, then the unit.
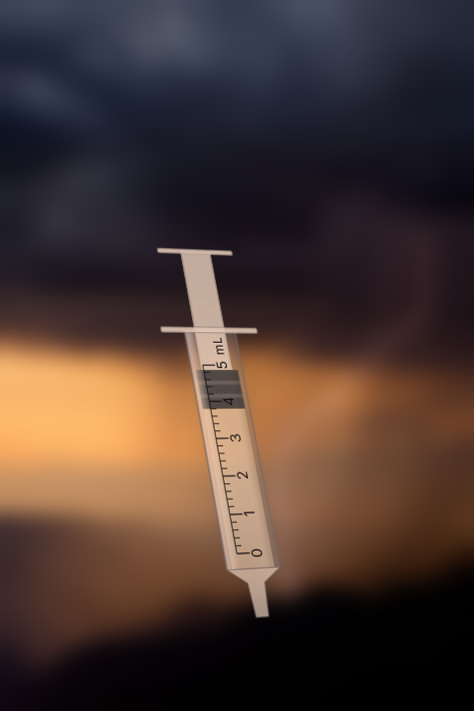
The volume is 3.8; mL
